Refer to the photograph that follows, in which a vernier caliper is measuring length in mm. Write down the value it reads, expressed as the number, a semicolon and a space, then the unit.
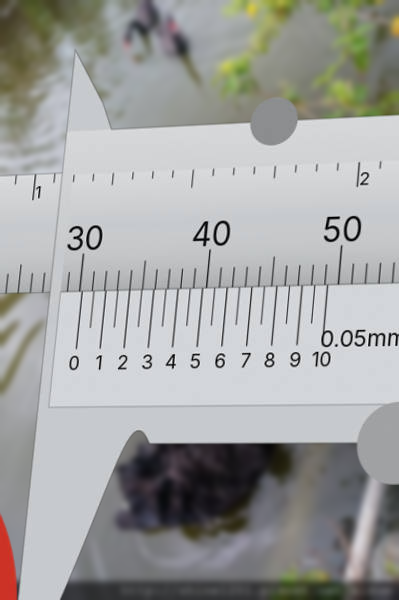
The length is 30.2; mm
